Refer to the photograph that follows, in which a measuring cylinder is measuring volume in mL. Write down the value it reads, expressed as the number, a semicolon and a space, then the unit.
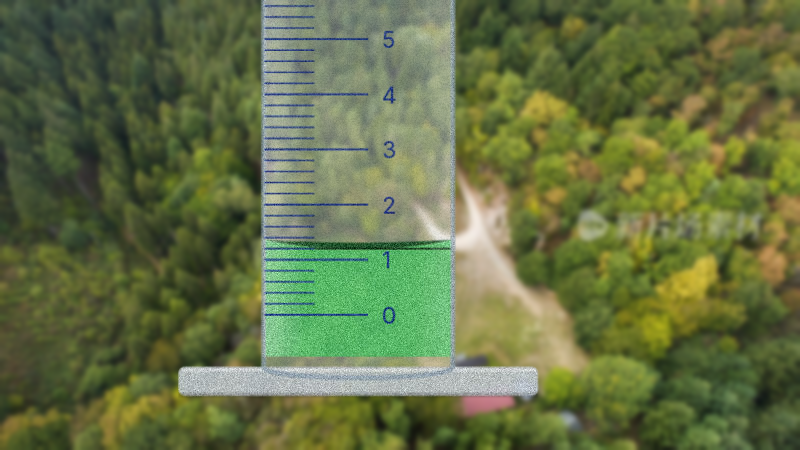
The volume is 1.2; mL
